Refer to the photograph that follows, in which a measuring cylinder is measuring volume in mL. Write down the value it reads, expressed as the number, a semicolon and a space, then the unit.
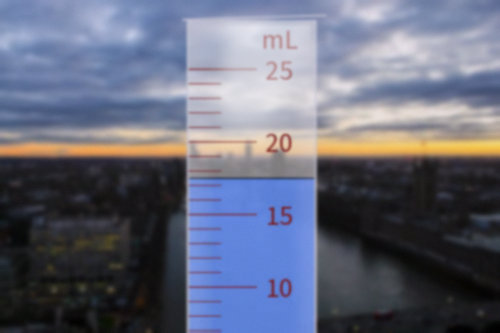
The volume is 17.5; mL
